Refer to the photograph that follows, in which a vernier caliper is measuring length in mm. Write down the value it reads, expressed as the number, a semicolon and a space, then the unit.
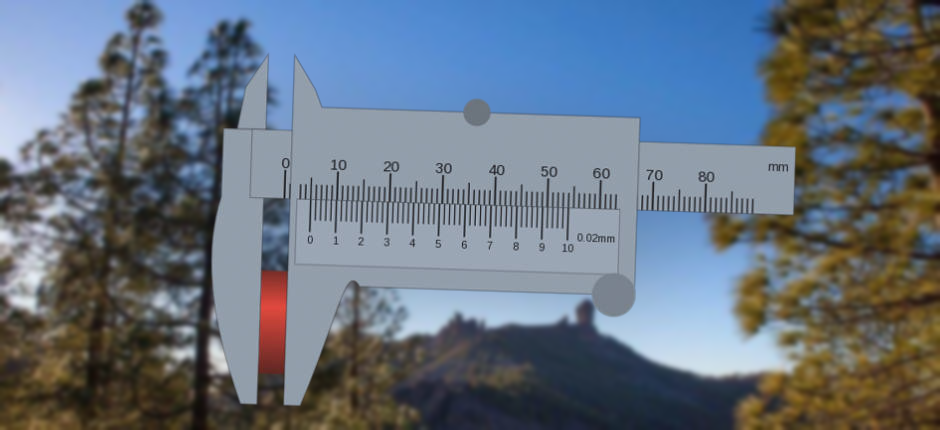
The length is 5.0; mm
